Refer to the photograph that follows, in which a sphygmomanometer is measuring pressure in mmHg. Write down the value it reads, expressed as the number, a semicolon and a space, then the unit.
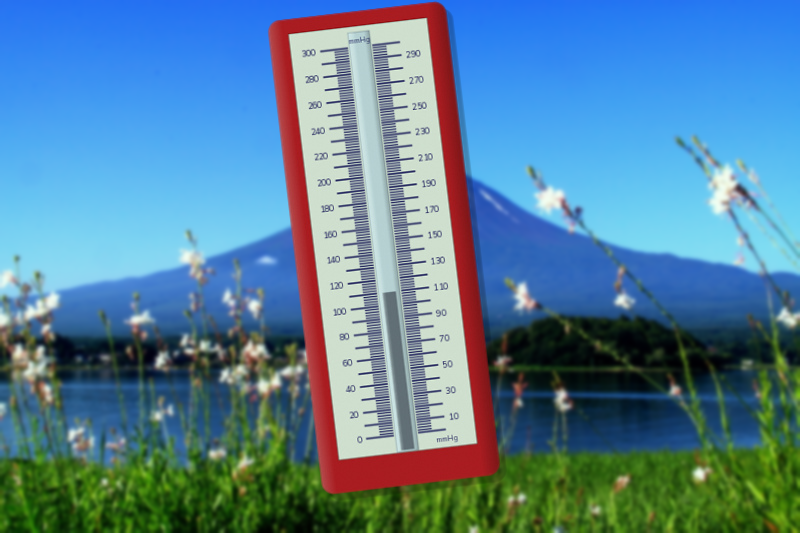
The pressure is 110; mmHg
